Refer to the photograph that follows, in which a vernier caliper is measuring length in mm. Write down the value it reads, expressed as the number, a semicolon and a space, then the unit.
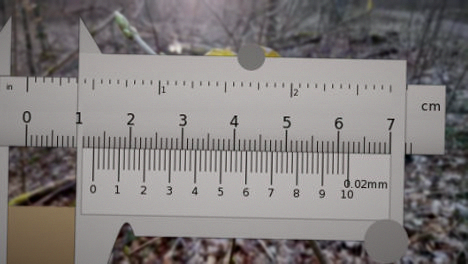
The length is 13.0; mm
